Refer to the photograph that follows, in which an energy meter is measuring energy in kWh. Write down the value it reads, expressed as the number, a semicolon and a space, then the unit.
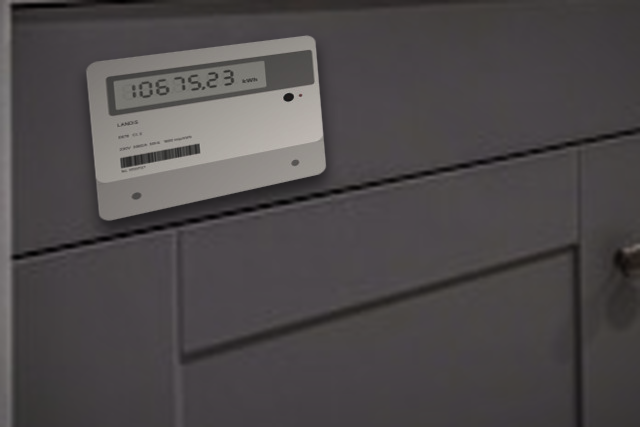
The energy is 10675.23; kWh
